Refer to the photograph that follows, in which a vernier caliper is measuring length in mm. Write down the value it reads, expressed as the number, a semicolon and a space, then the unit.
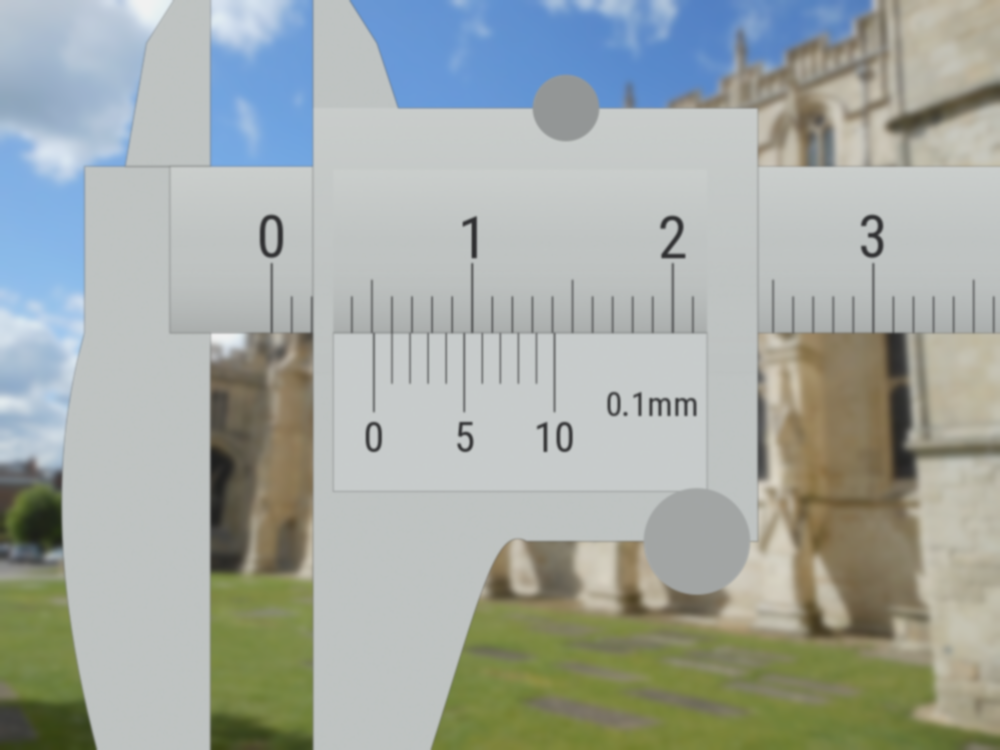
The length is 5.1; mm
